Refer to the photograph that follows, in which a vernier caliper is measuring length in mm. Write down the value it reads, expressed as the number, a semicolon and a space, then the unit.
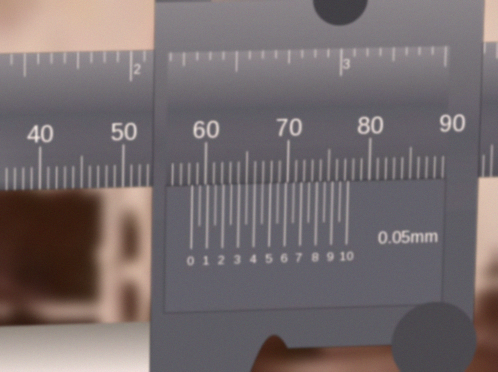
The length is 58.4; mm
